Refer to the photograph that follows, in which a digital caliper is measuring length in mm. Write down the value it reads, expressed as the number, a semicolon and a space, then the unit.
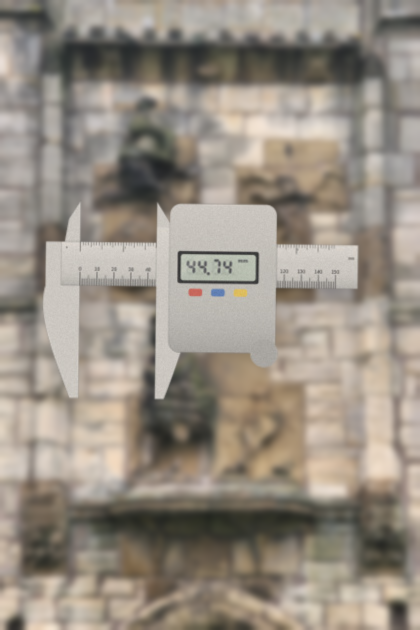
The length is 44.74; mm
